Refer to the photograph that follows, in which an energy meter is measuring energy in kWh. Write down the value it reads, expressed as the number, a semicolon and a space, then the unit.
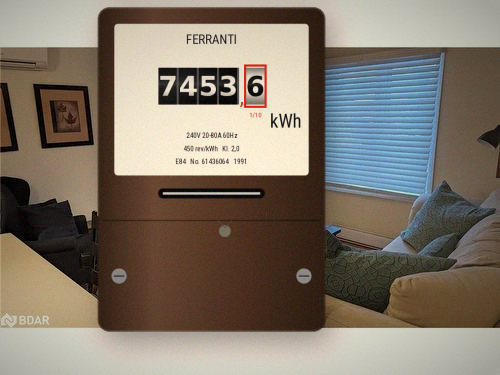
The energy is 7453.6; kWh
